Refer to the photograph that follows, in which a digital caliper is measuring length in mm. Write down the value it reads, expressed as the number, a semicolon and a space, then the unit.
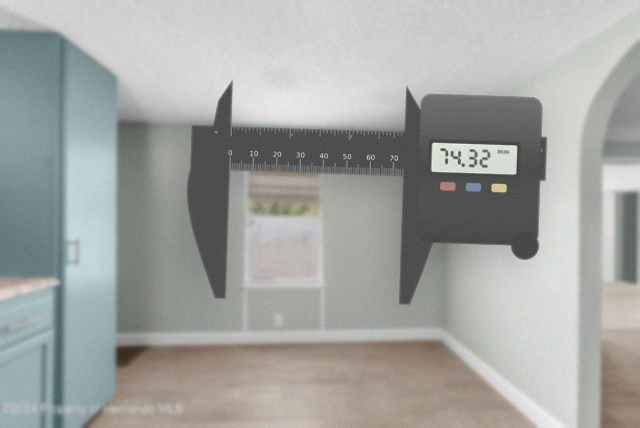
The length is 74.32; mm
